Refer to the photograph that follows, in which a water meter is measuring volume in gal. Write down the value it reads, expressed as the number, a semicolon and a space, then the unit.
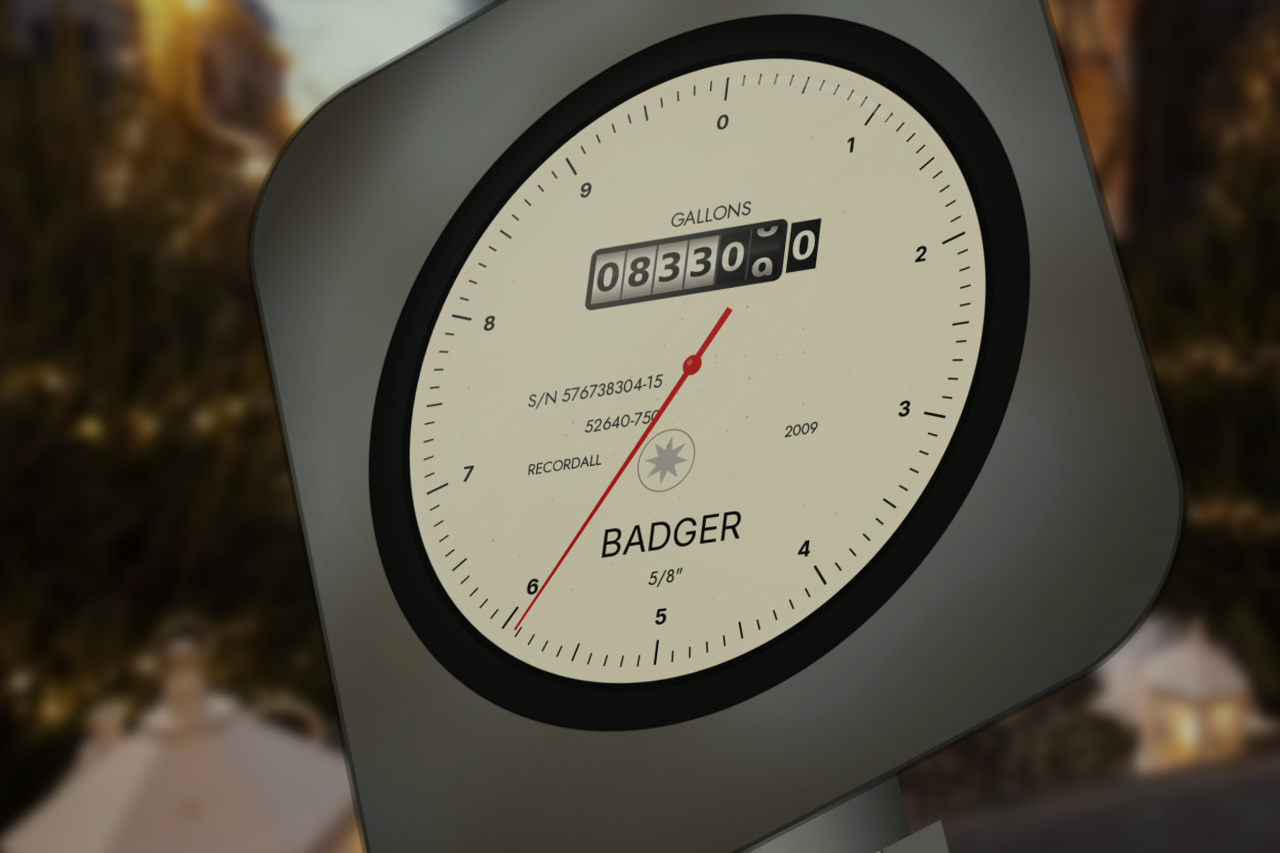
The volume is 833085.9; gal
